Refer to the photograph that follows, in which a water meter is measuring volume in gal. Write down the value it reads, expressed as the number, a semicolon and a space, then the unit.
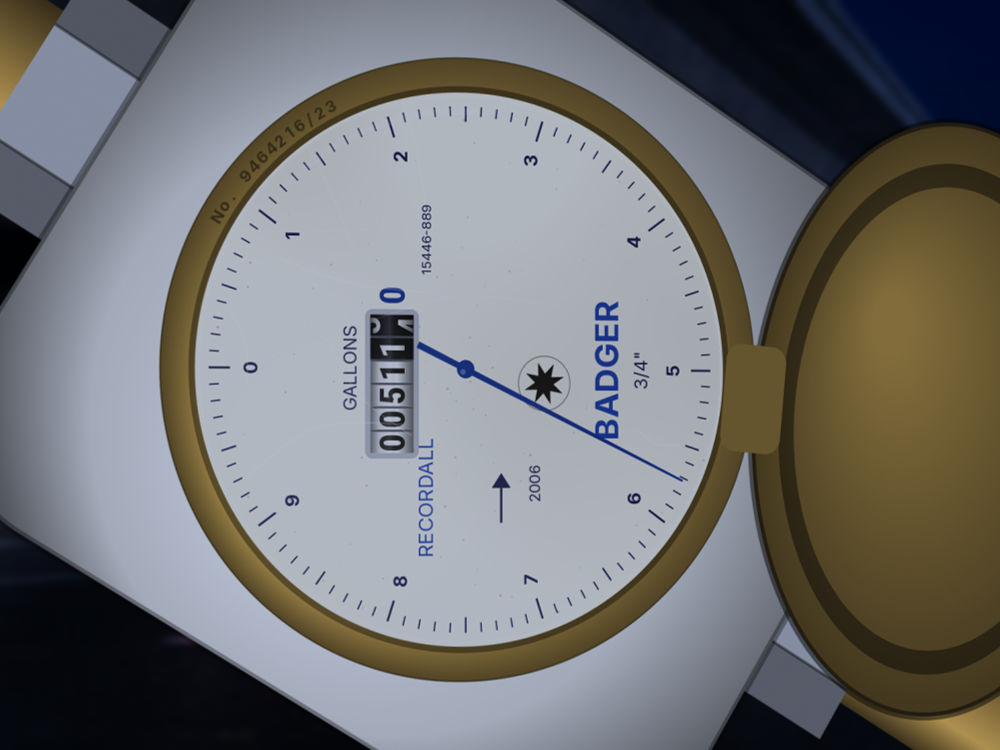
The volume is 51135.7; gal
